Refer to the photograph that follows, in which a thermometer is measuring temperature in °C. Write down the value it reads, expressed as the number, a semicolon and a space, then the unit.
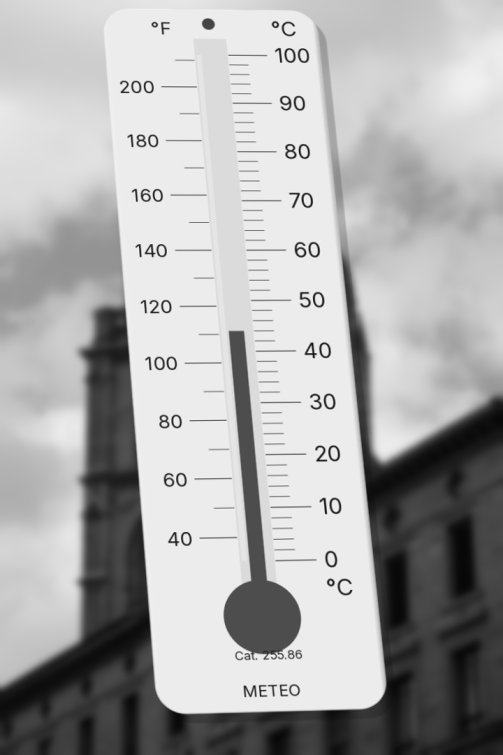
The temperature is 44; °C
